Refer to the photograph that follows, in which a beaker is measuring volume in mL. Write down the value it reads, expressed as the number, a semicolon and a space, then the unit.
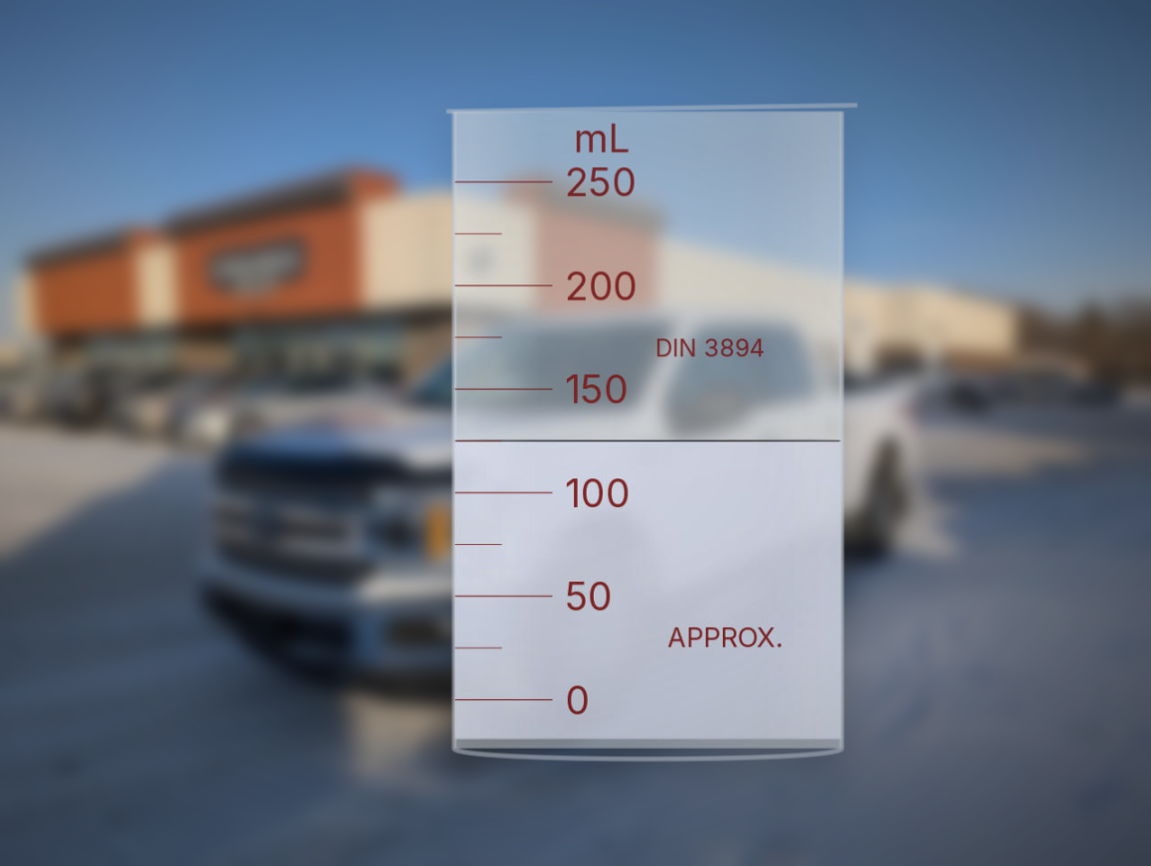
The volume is 125; mL
